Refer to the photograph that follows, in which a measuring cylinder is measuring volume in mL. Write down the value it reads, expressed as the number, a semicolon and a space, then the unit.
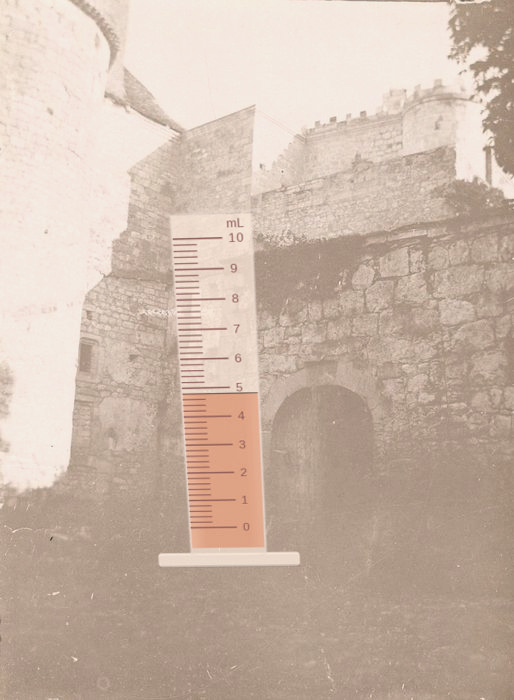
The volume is 4.8; mL
